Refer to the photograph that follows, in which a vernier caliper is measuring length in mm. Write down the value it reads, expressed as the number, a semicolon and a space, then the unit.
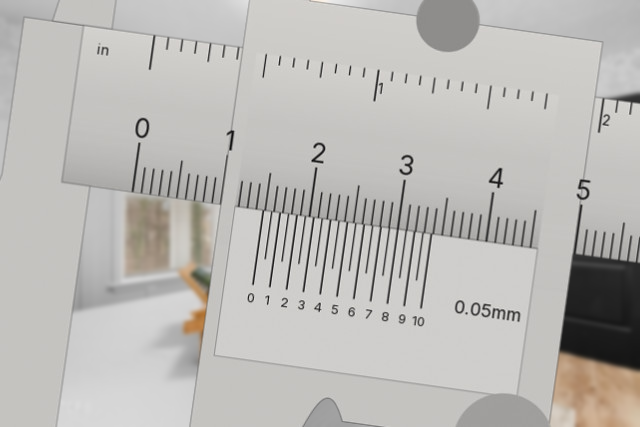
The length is 14.8; mm
